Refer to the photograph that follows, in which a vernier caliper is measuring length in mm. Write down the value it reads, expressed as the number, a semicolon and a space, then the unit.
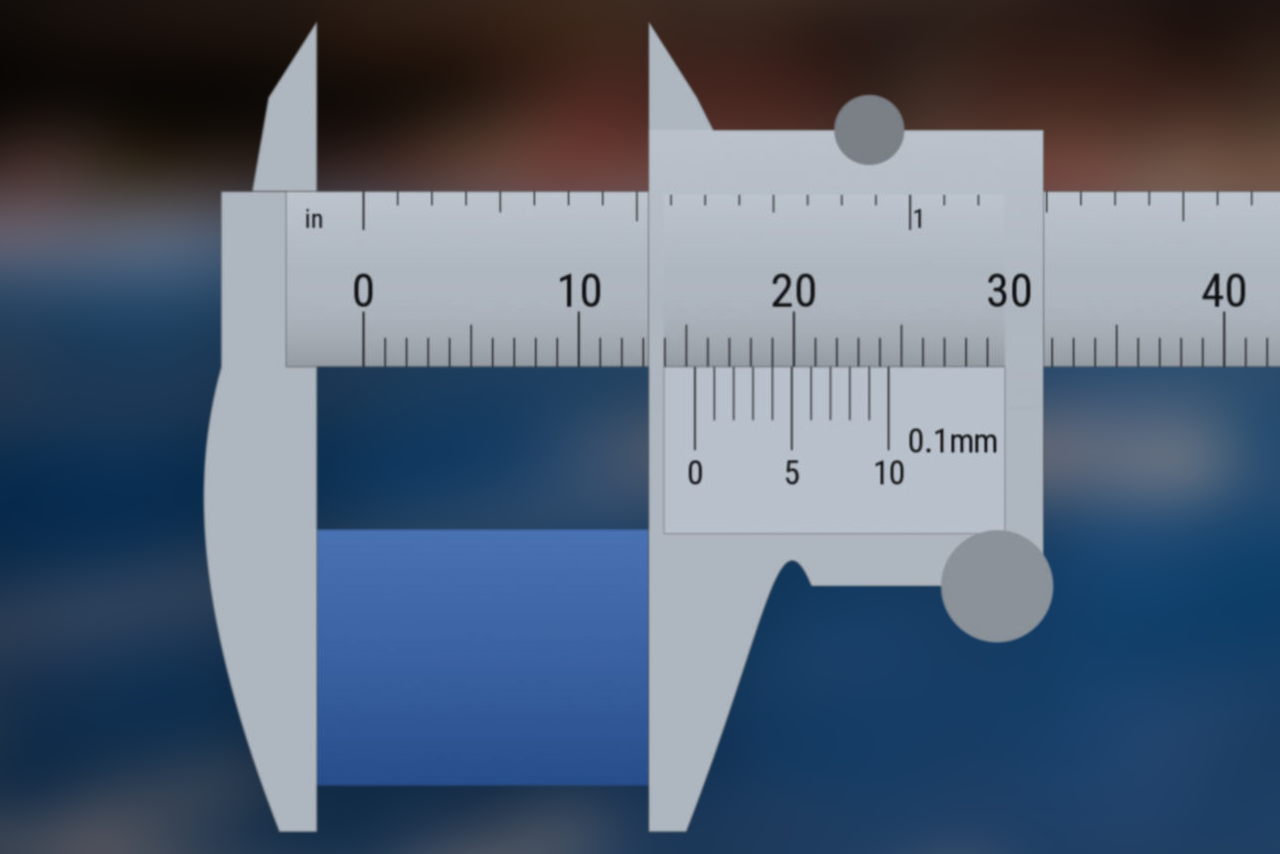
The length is 15.4; mm
